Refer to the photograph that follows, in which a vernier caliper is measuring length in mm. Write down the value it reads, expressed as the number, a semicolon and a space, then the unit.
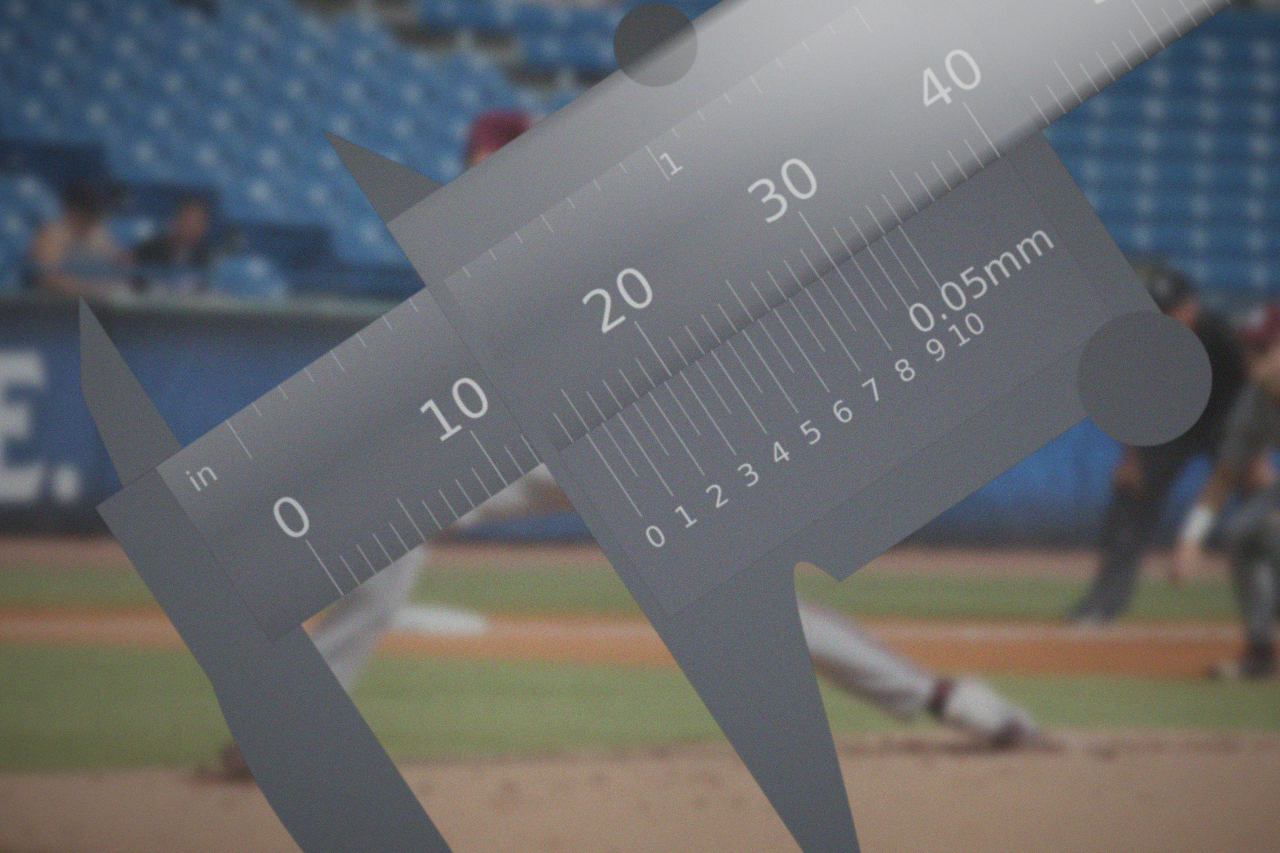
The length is 14.8; mm
